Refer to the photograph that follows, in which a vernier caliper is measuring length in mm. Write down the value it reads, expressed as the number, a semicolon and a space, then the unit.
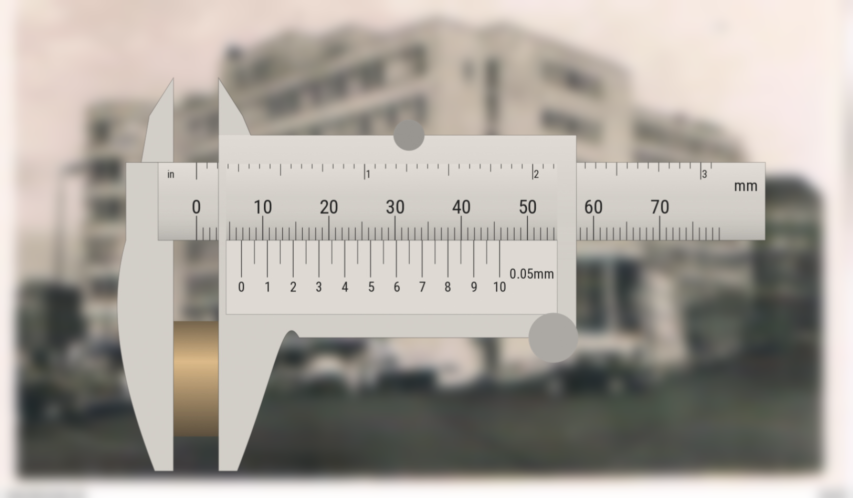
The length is 6.8; mm
